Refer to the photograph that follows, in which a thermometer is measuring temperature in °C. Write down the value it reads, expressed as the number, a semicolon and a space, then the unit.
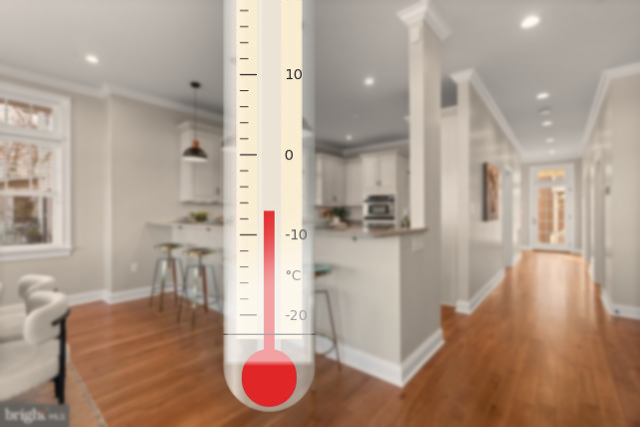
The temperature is -7; °C
